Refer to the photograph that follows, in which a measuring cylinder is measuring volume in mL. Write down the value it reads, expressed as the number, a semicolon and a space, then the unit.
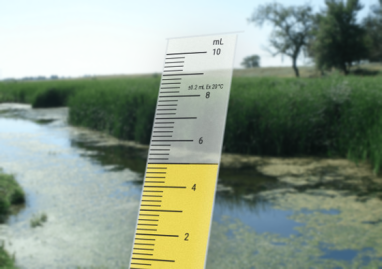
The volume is 5; mL
